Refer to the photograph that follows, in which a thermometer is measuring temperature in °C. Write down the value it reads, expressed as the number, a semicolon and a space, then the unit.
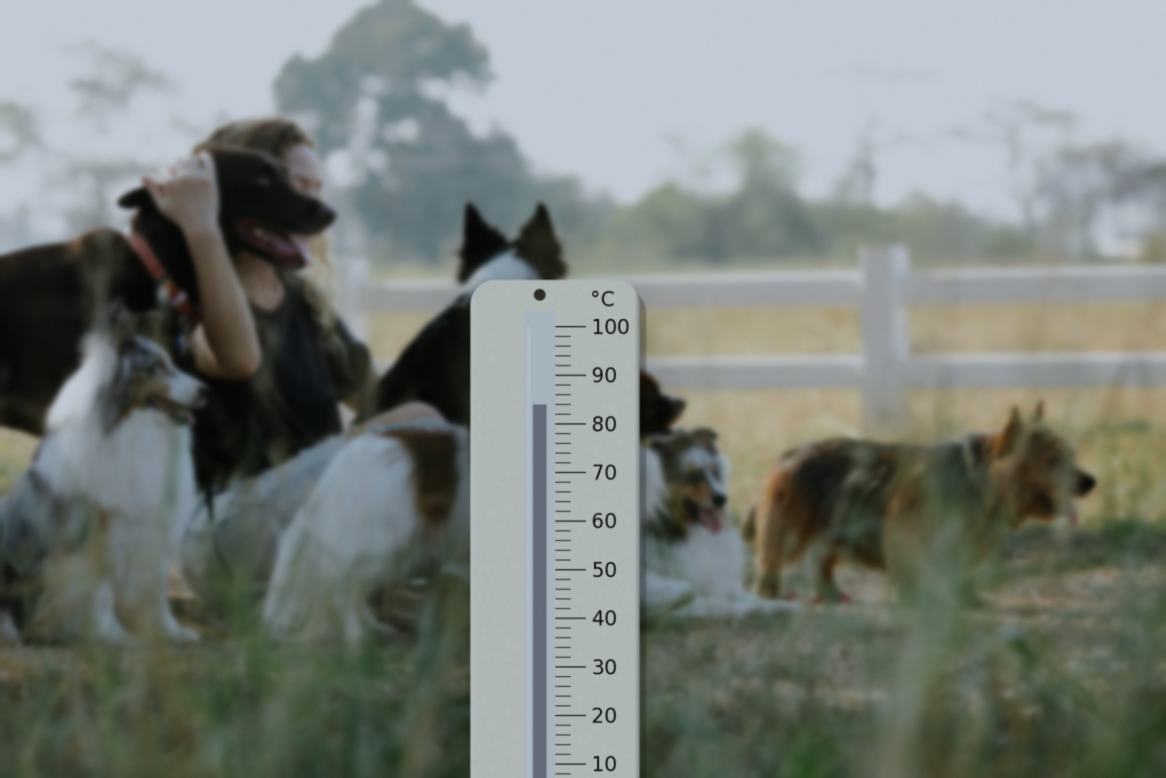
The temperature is 84; °C
